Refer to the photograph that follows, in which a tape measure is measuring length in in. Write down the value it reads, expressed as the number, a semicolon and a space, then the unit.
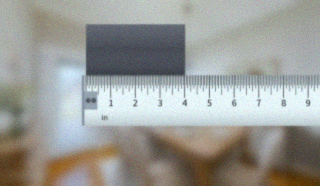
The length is 4; in
